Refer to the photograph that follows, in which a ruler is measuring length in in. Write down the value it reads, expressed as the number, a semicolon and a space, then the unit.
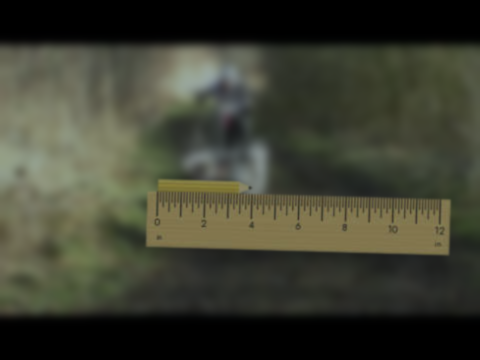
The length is 4; in
